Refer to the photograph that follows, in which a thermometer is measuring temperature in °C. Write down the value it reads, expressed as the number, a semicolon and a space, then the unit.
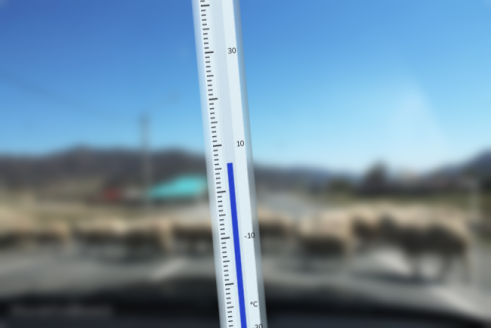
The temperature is 6; °C
